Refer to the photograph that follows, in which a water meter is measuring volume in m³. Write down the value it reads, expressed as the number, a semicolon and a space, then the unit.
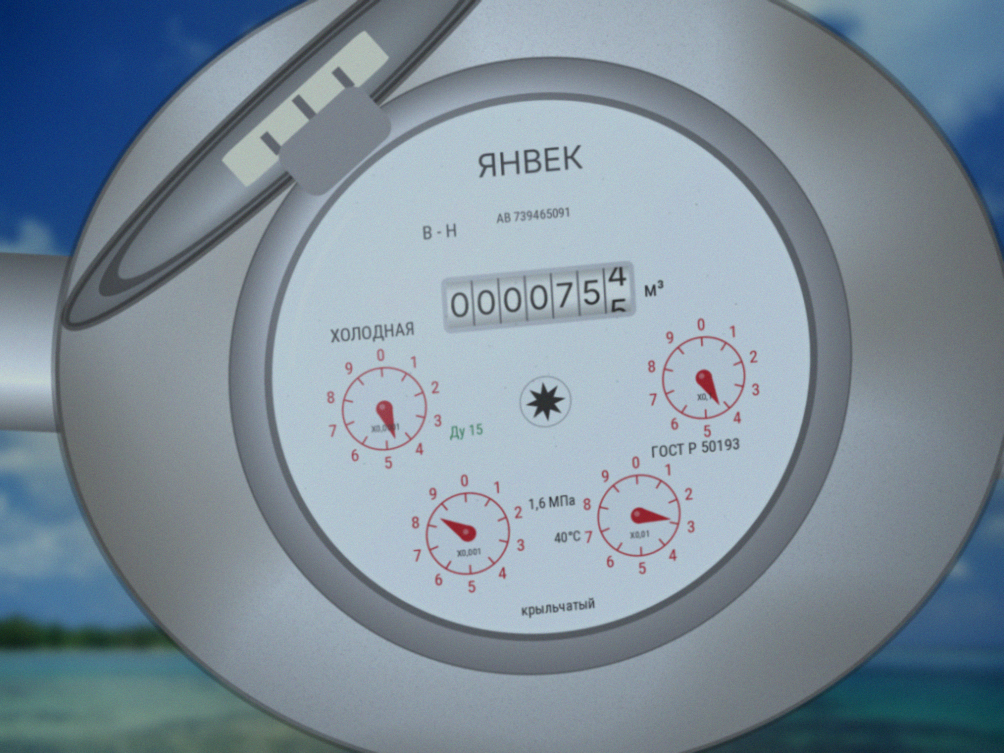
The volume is 754.4284; m³
